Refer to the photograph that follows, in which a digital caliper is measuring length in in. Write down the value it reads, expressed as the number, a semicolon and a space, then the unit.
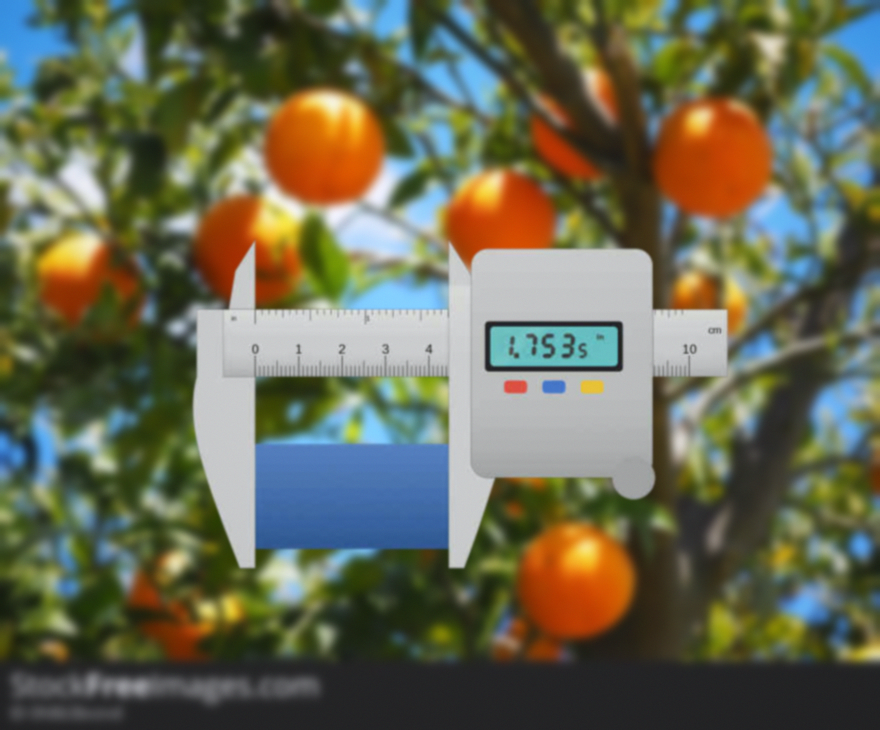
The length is 1.7535; in
